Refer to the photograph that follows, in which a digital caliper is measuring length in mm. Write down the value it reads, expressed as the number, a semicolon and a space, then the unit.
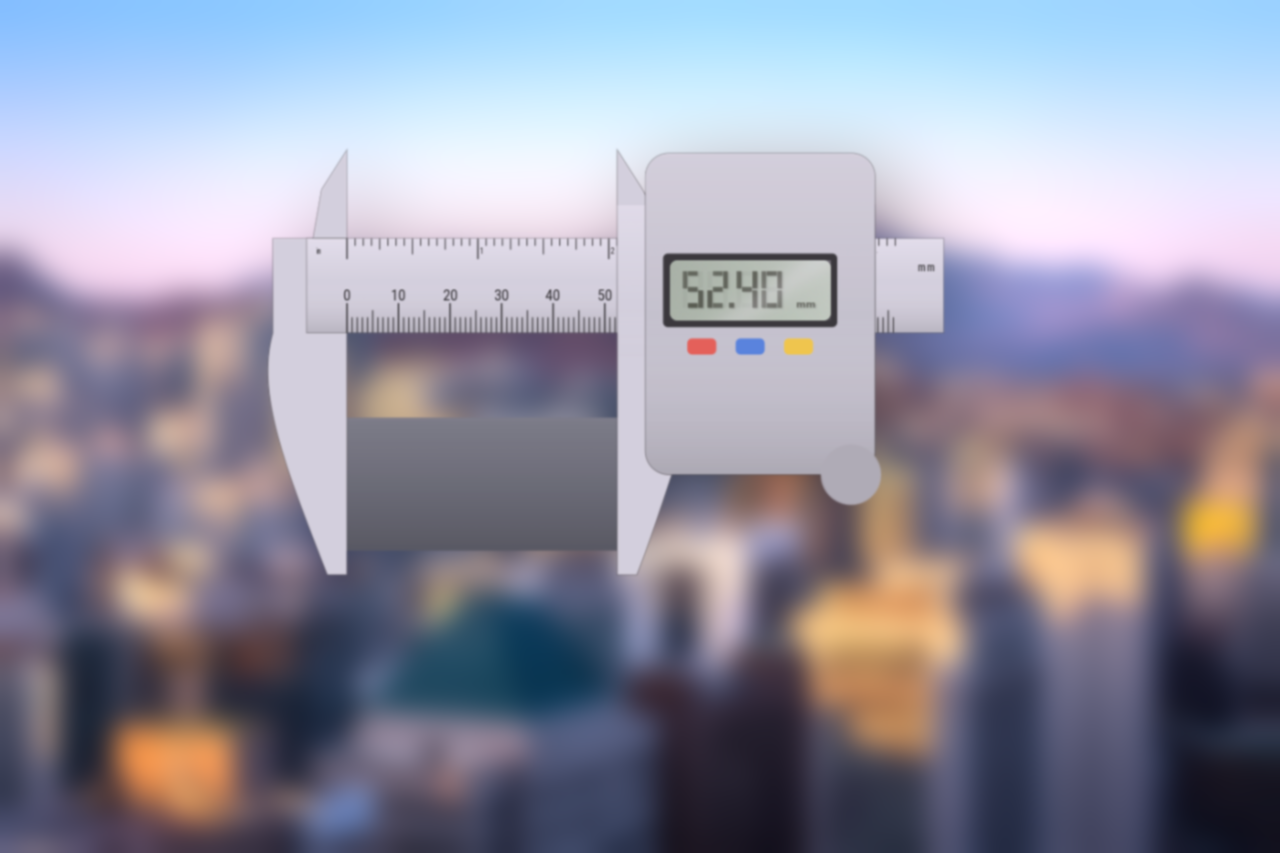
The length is 52.40; mm
